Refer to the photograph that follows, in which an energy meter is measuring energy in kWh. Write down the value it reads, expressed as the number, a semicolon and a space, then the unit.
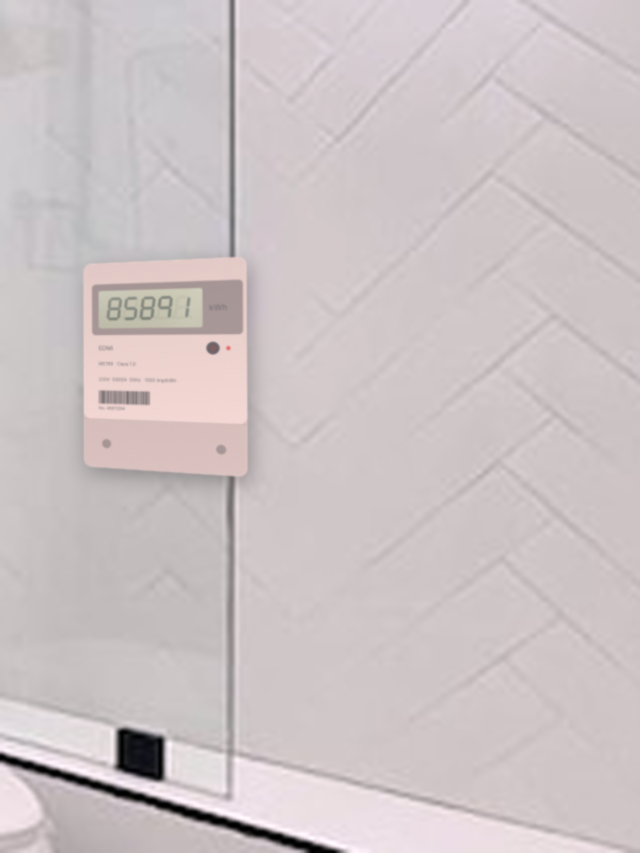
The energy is 85891; kWh
